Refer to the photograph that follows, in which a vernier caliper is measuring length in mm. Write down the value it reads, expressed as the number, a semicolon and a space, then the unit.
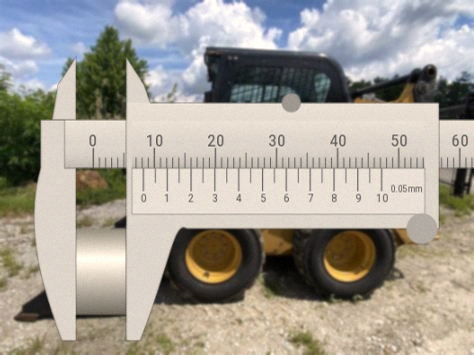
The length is 8.2; mm
